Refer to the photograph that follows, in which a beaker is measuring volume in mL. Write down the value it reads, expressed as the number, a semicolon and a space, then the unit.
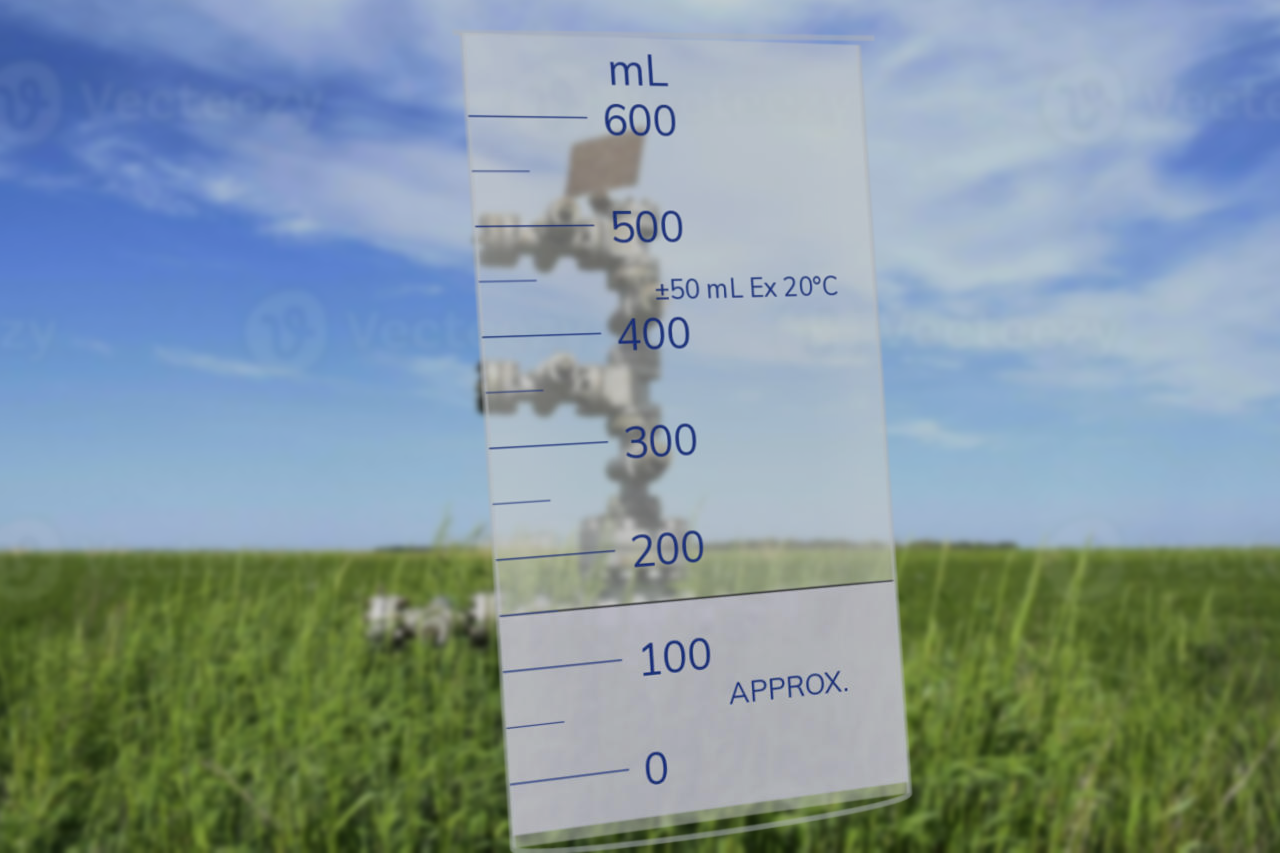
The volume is 150; mL
